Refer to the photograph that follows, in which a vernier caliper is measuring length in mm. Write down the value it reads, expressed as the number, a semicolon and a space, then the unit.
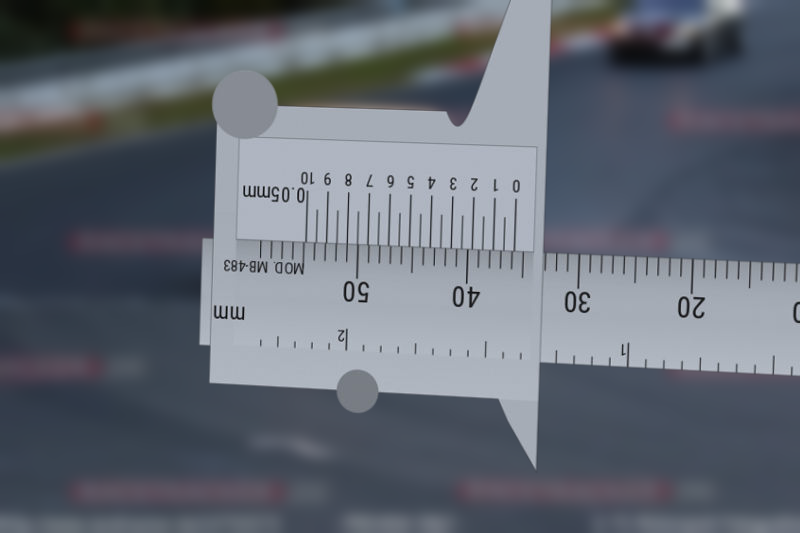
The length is 35.8; mm
